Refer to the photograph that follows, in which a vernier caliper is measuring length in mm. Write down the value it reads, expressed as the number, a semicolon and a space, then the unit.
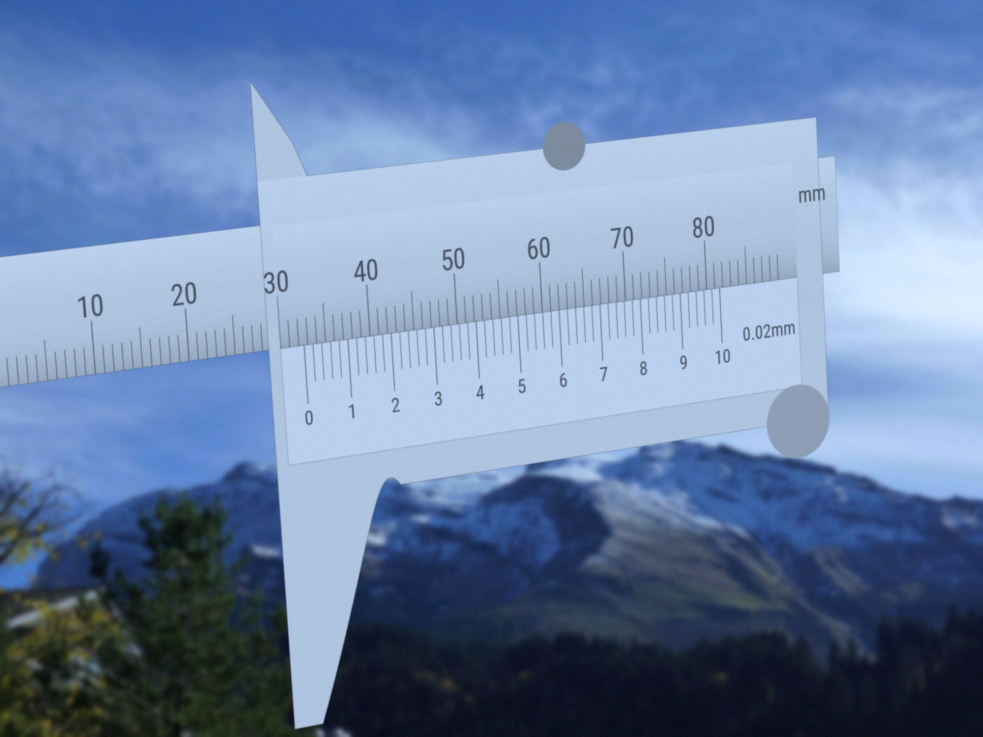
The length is 32.6; mm
